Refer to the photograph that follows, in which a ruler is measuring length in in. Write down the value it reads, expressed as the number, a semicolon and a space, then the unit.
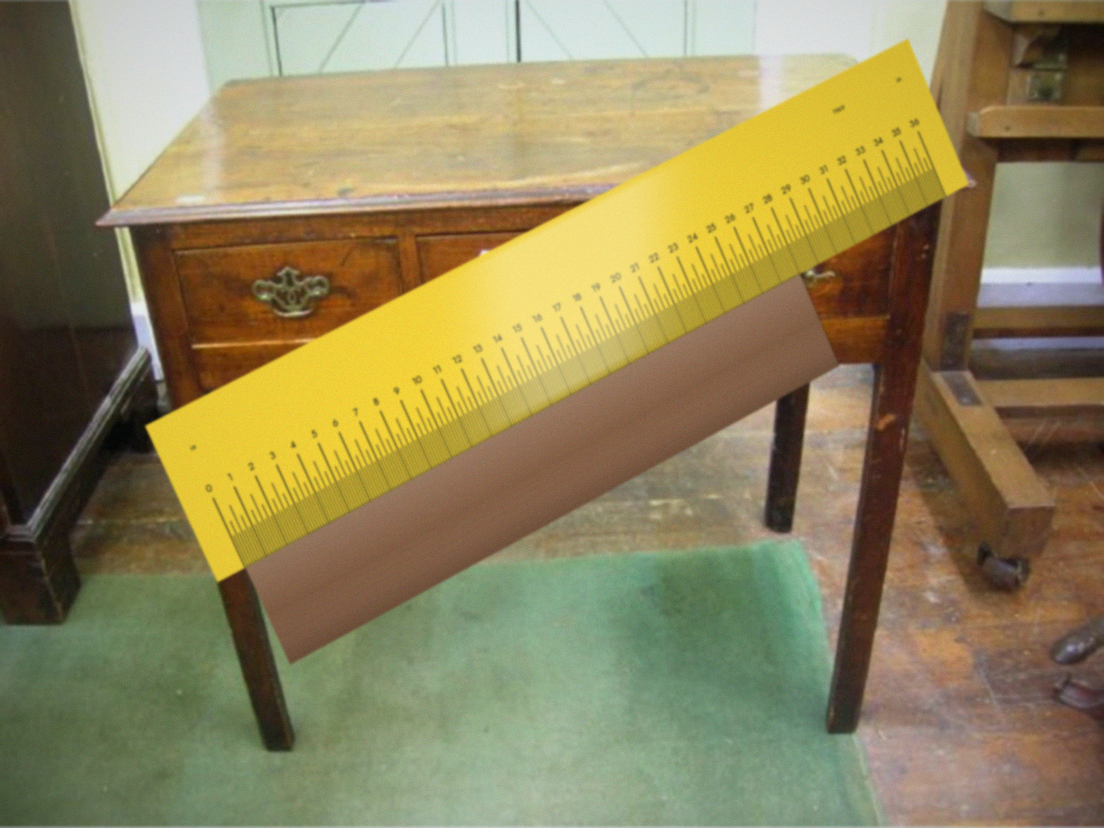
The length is 28; in
